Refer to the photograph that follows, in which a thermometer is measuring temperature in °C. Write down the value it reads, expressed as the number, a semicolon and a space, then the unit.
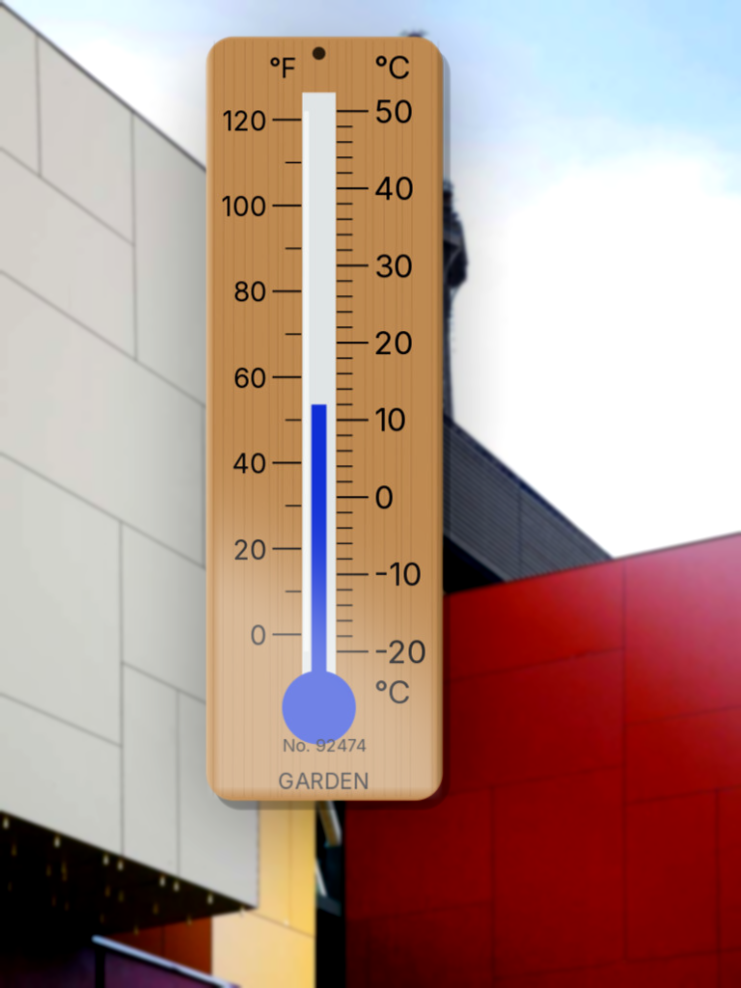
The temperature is 12; °C
